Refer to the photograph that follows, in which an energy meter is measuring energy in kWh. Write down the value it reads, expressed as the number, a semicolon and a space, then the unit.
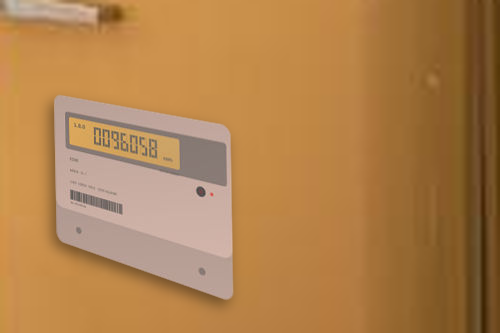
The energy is 96058; kWh
